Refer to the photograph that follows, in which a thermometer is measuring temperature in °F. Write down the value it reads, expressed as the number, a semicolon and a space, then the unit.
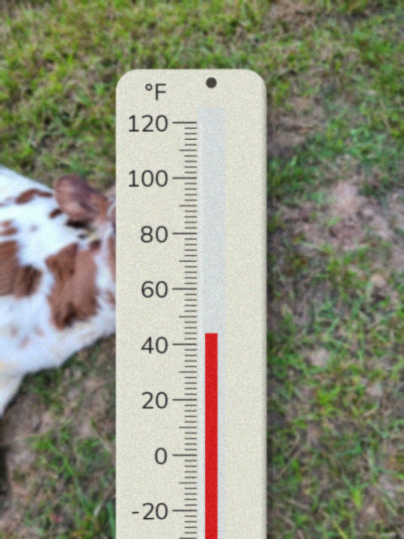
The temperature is 44; °F
